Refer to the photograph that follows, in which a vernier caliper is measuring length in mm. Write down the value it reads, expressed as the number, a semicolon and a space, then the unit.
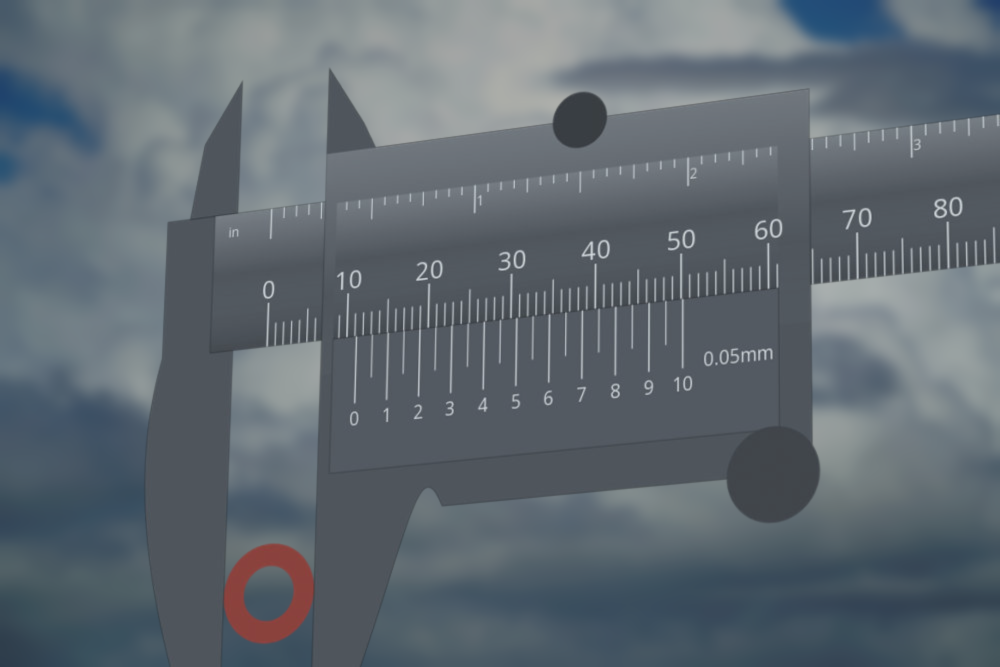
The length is 11.2; mm
